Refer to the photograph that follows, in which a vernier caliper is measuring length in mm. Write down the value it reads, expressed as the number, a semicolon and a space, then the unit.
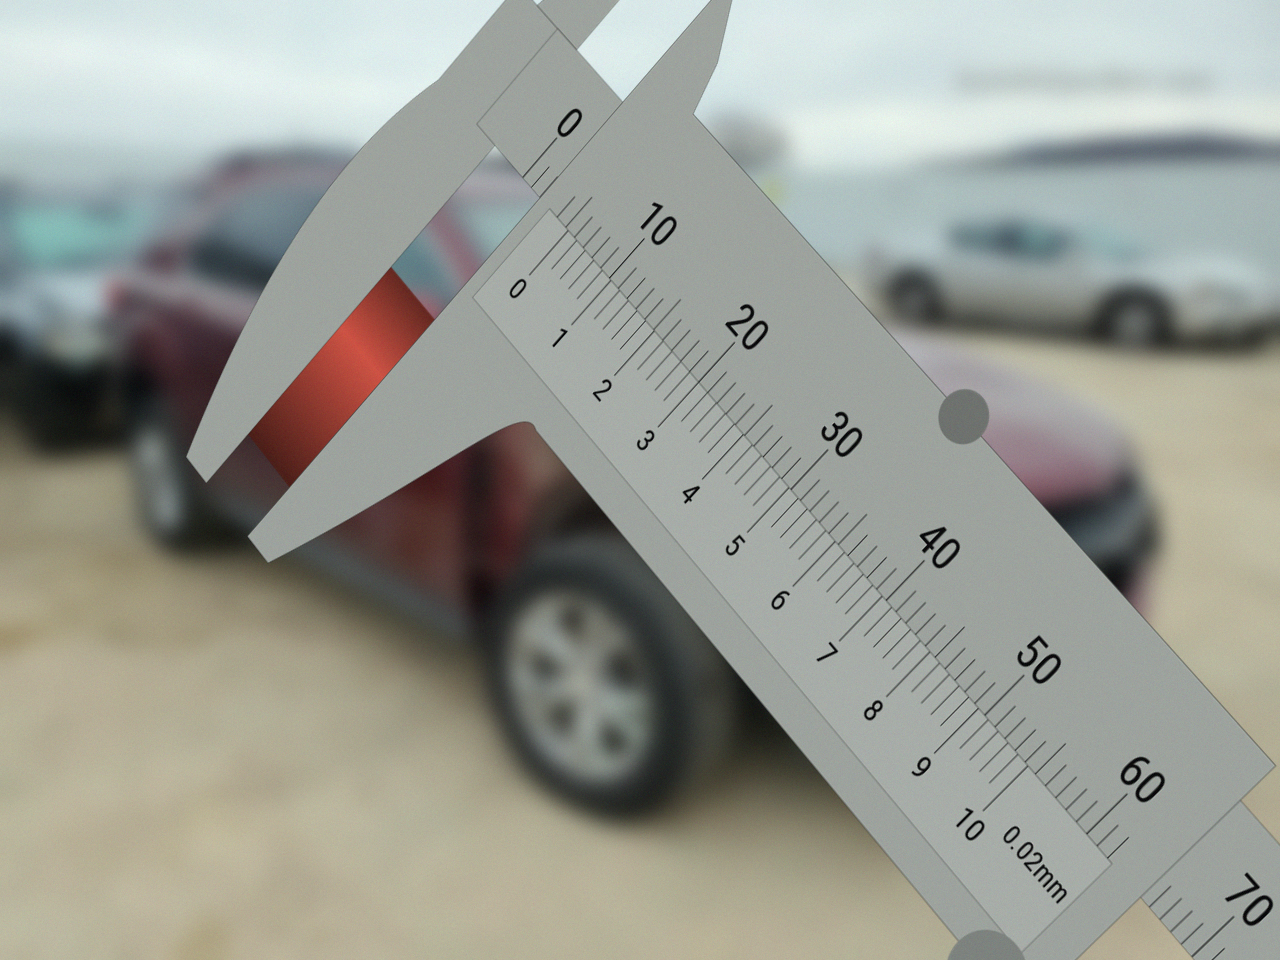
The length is 5.3; mm
